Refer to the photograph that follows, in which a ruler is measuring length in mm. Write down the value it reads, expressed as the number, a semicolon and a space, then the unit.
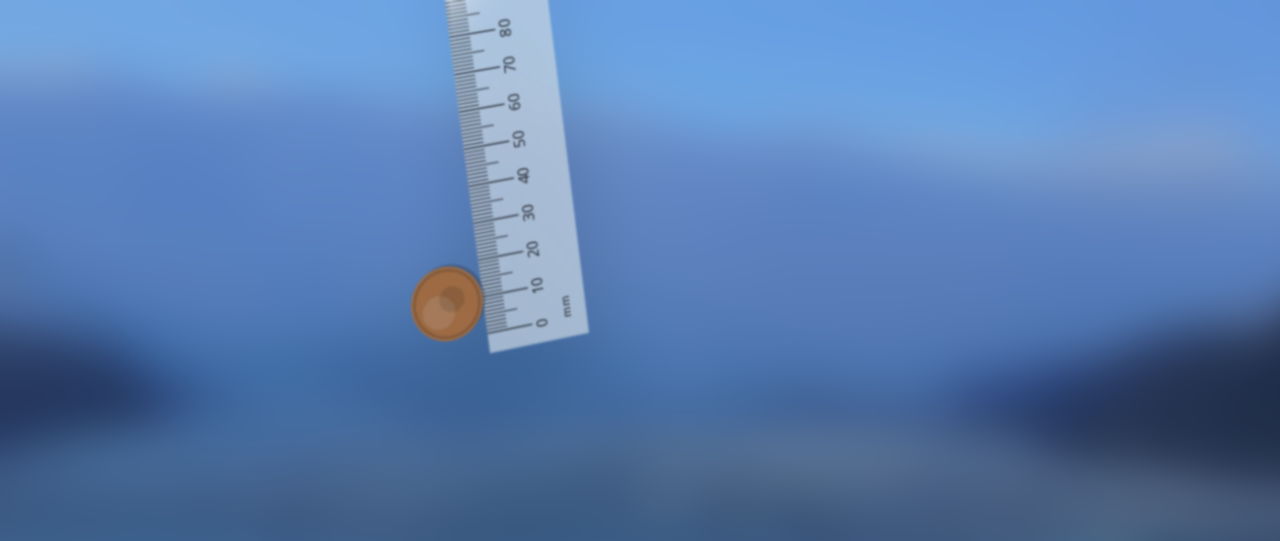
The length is 20; mm
